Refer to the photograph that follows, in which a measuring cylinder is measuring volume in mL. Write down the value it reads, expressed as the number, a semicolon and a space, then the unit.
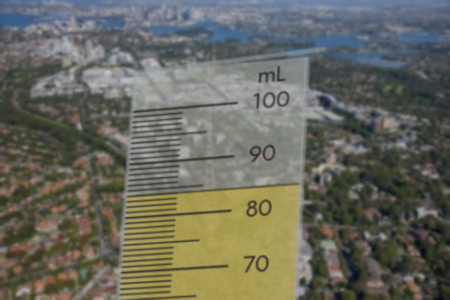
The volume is 84; mL
